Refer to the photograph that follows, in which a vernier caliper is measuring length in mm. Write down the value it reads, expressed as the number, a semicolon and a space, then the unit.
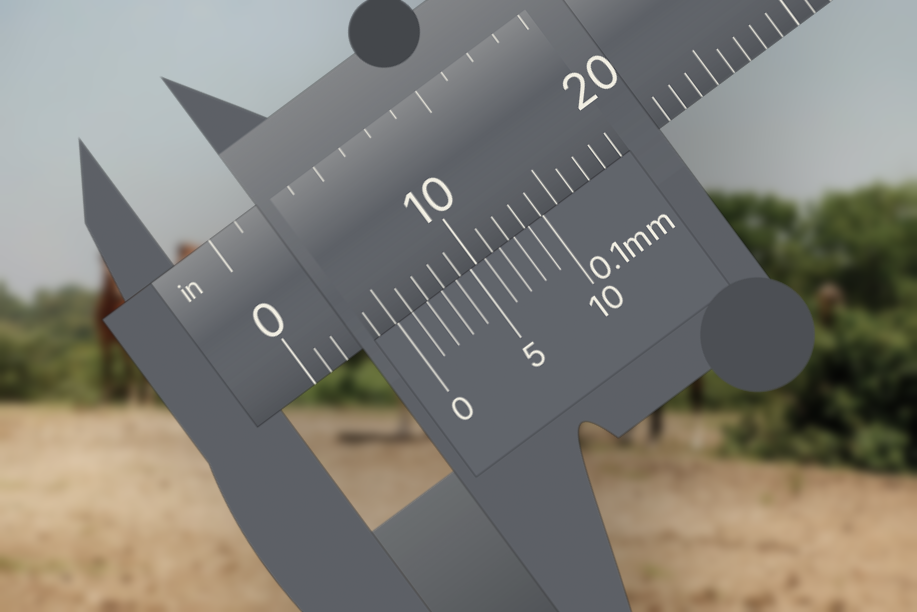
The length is 5.1; mm
